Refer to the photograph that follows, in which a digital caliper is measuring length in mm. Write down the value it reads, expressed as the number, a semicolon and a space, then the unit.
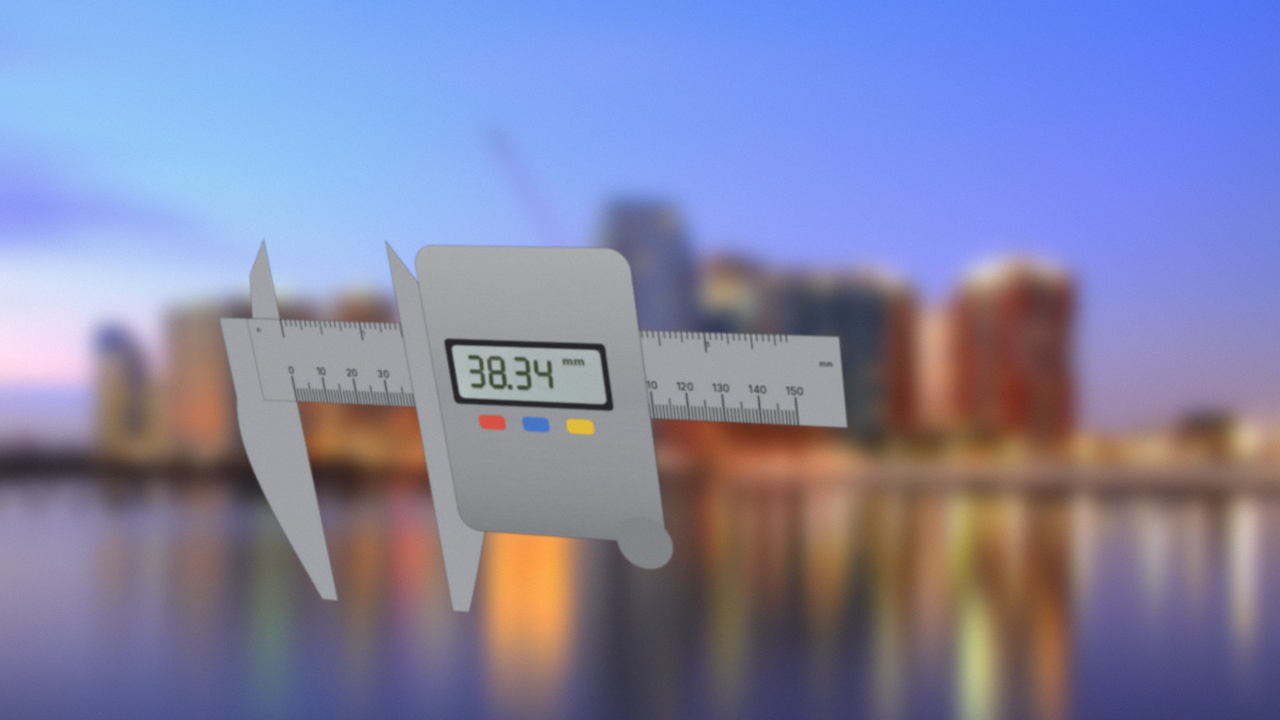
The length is 38.34; mm
